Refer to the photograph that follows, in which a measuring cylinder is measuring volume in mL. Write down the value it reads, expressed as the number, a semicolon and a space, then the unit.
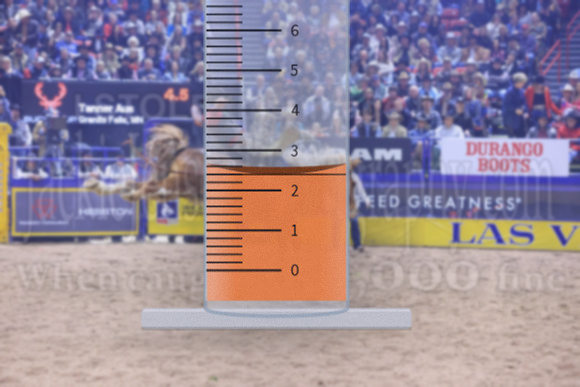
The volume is 2.4; mL
